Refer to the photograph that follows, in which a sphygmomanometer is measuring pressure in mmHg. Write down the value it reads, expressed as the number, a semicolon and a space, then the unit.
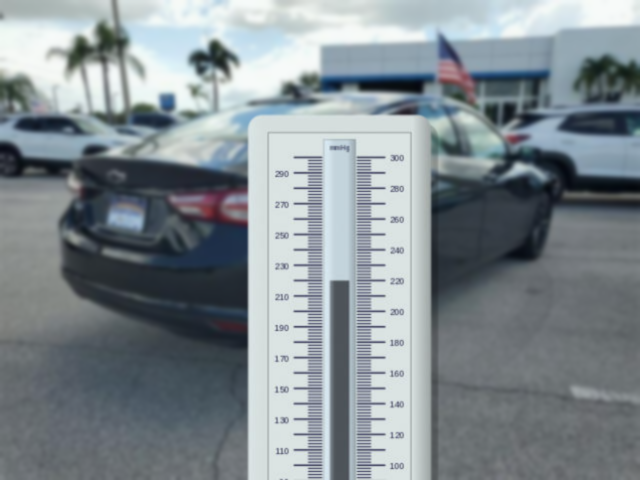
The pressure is 220; mmHg
